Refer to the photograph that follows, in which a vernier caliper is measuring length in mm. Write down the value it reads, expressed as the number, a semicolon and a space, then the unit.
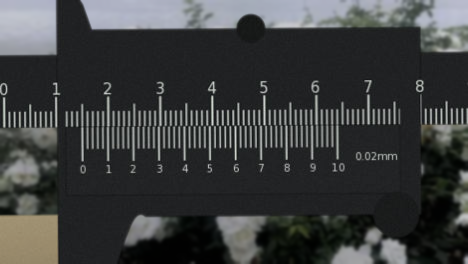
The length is 15.0; mm
